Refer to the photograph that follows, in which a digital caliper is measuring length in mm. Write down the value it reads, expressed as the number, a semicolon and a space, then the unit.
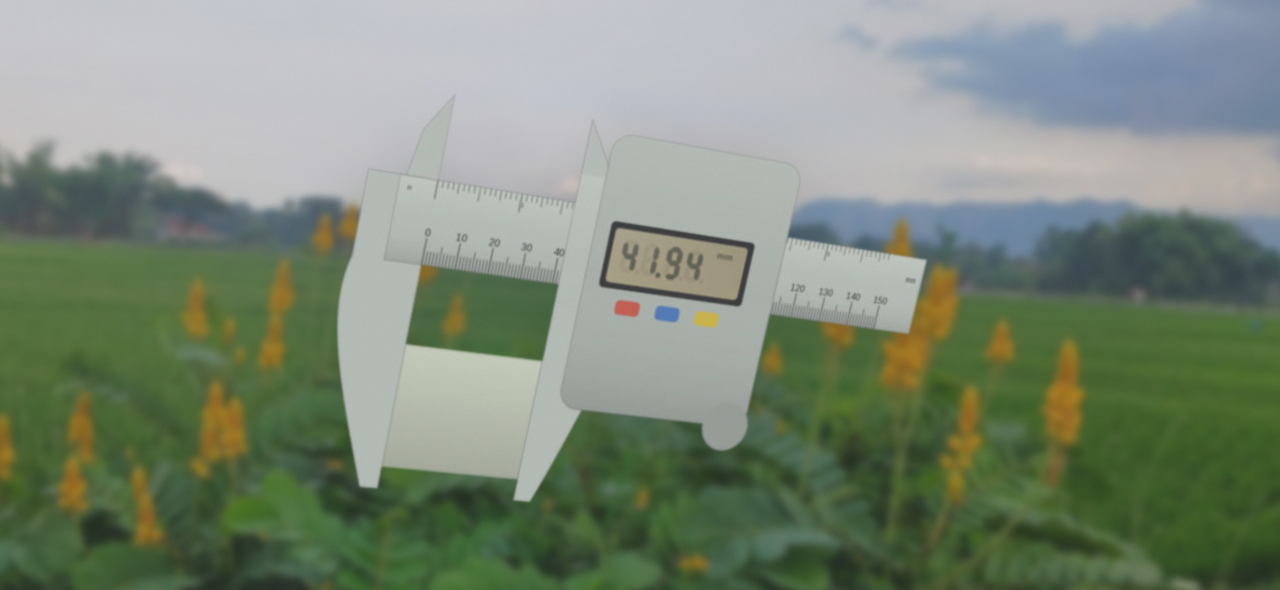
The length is 41.94; mm
